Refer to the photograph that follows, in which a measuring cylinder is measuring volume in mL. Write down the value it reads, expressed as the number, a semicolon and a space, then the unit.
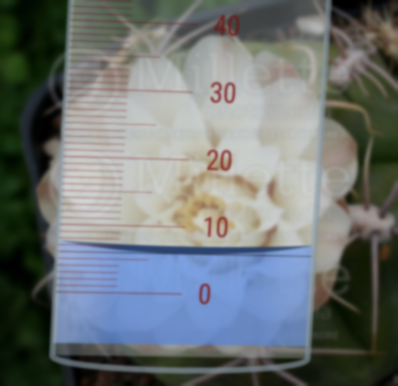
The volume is 6; mL
